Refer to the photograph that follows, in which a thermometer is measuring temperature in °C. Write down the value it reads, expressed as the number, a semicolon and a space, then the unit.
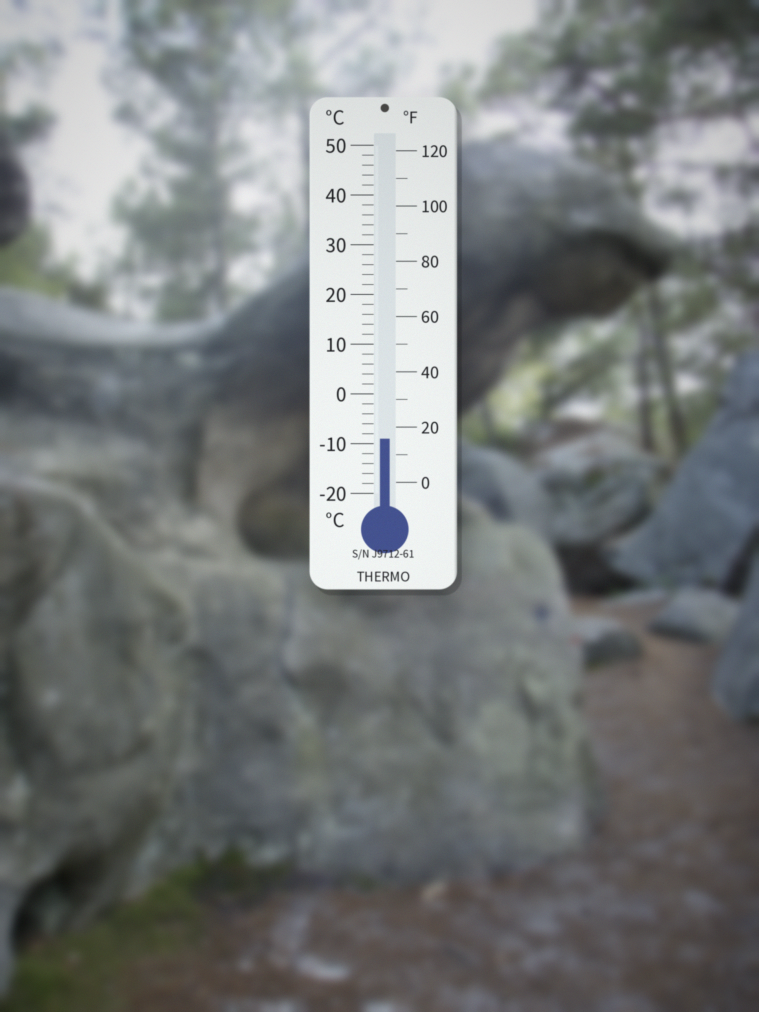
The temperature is -9; °C
